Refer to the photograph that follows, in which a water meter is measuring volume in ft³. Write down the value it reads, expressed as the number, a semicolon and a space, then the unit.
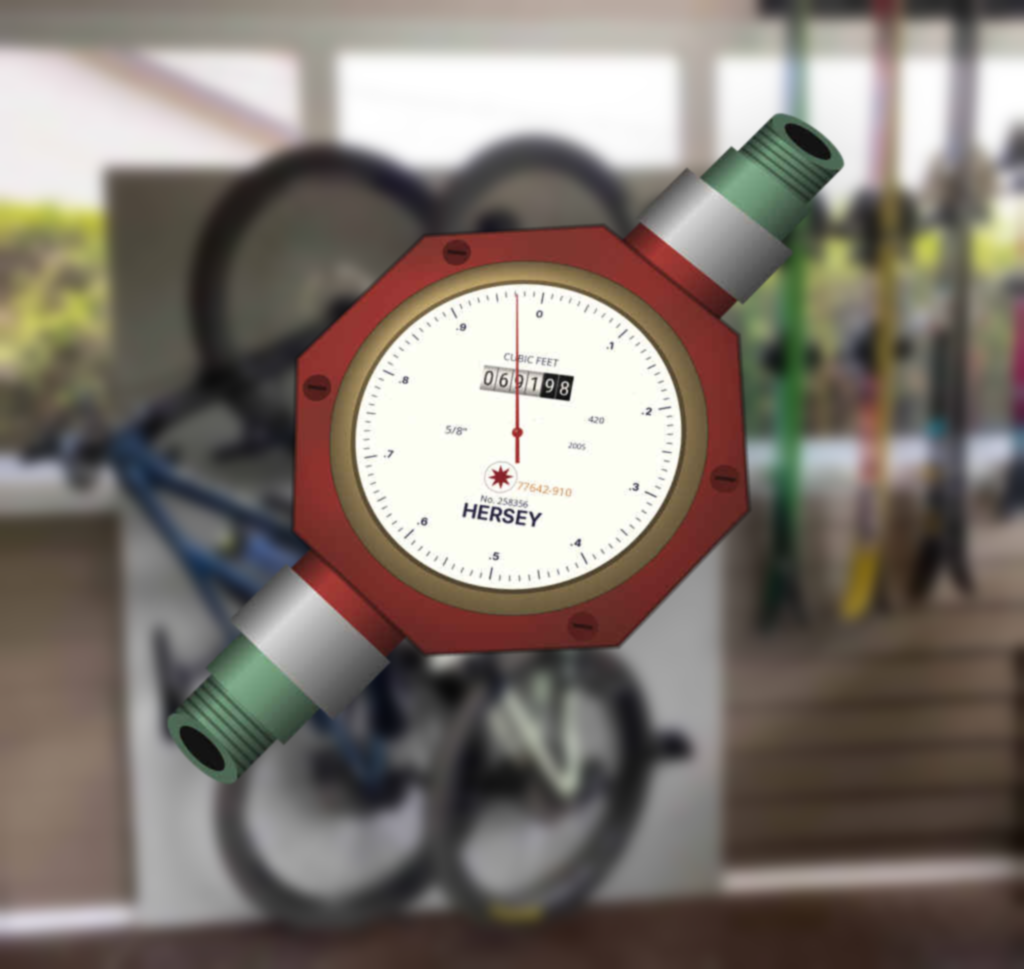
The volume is 69197.97; ft³
